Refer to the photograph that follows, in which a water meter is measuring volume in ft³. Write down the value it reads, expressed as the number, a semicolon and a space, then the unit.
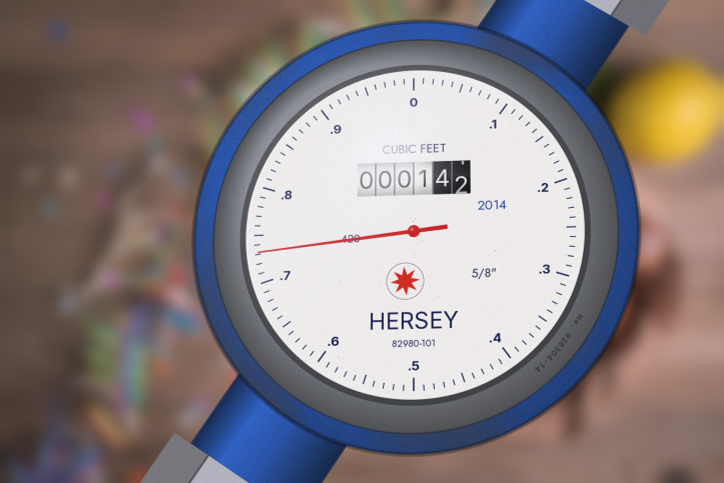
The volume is 141.73; ft³
